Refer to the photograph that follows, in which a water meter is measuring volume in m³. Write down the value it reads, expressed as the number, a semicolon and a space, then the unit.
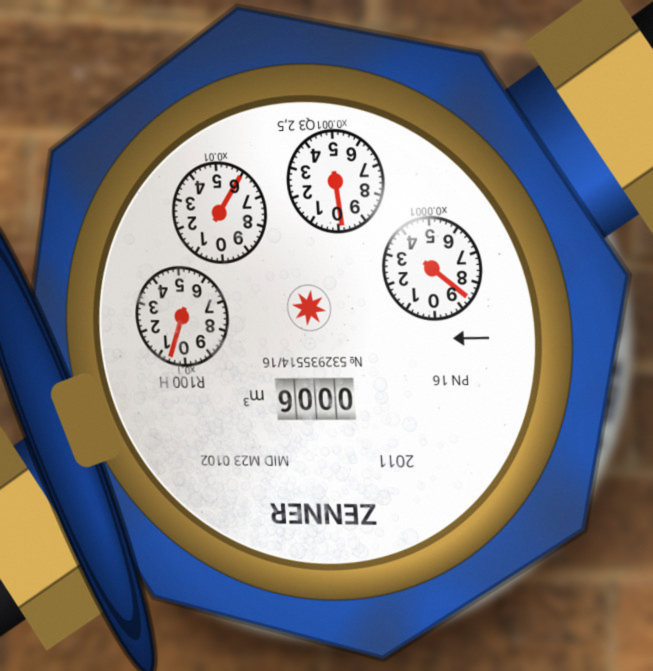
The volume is 6.0598; m³
